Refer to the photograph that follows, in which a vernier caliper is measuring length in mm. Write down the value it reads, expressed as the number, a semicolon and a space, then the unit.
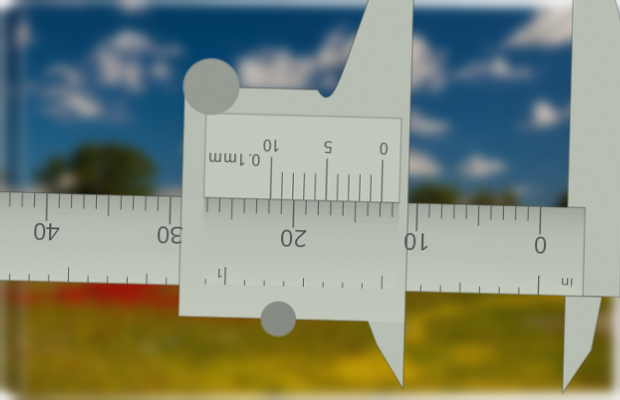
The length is 12.9; mm
